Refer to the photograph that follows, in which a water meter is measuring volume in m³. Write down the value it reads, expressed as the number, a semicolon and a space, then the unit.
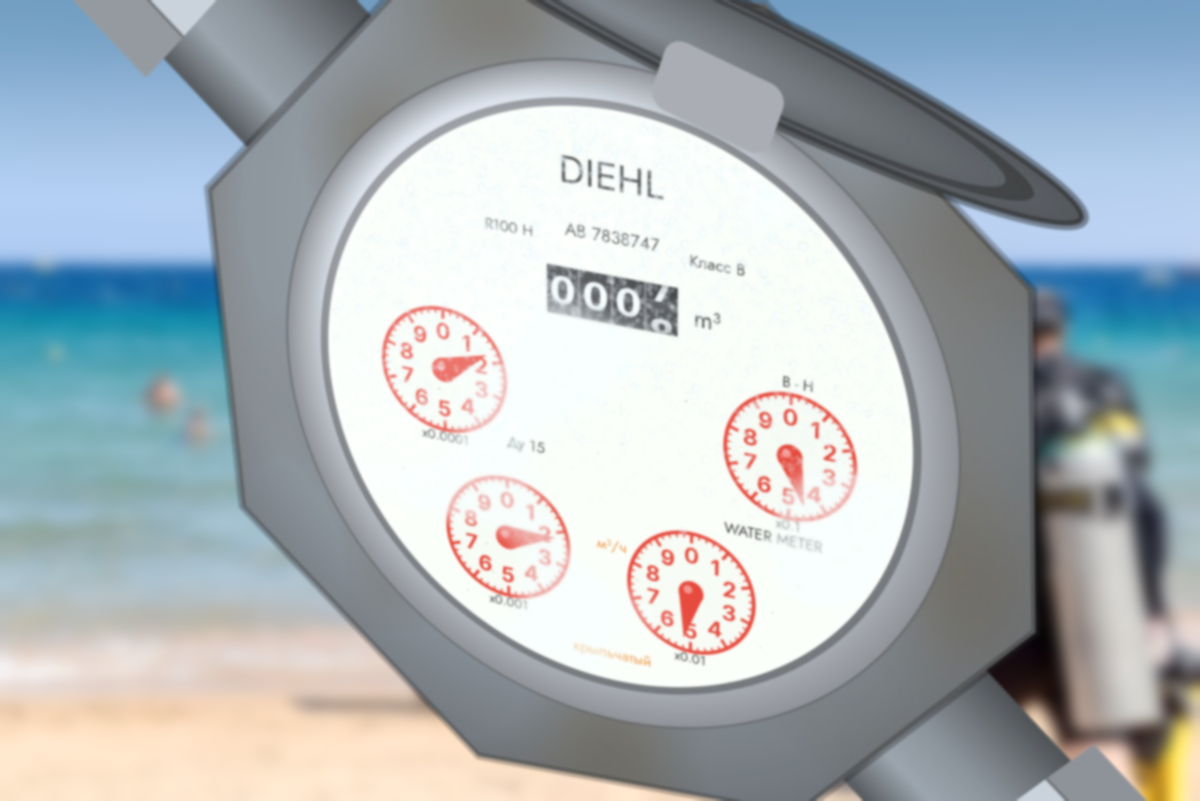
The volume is 7.4521; m³
